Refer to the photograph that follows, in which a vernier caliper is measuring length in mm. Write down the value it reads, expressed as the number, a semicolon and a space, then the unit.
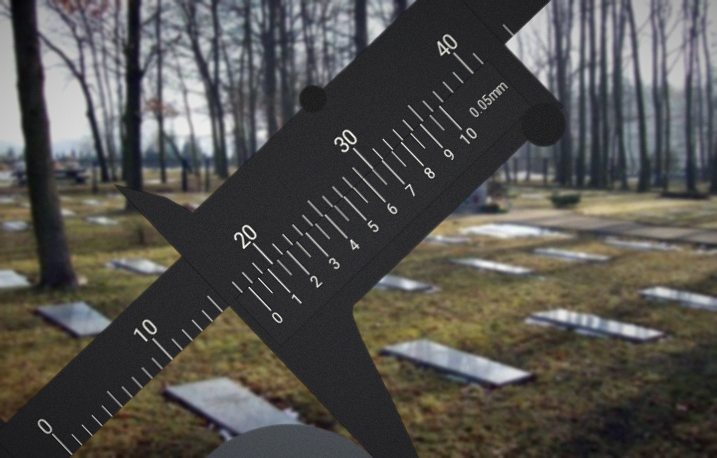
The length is 17.6; mm
